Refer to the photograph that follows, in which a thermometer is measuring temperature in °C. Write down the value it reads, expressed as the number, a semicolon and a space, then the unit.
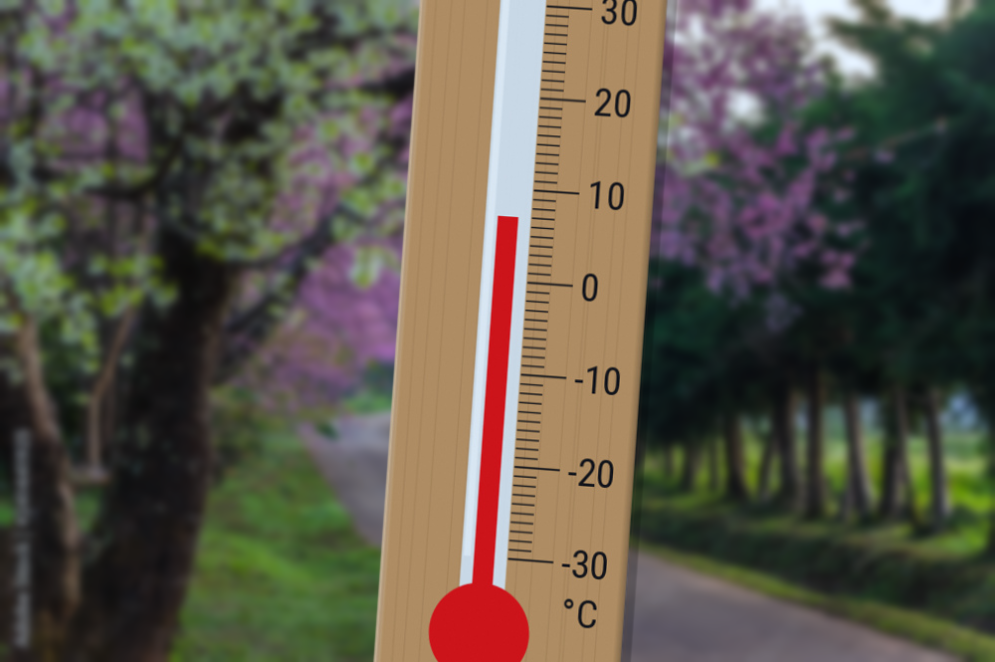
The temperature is 7; °C
